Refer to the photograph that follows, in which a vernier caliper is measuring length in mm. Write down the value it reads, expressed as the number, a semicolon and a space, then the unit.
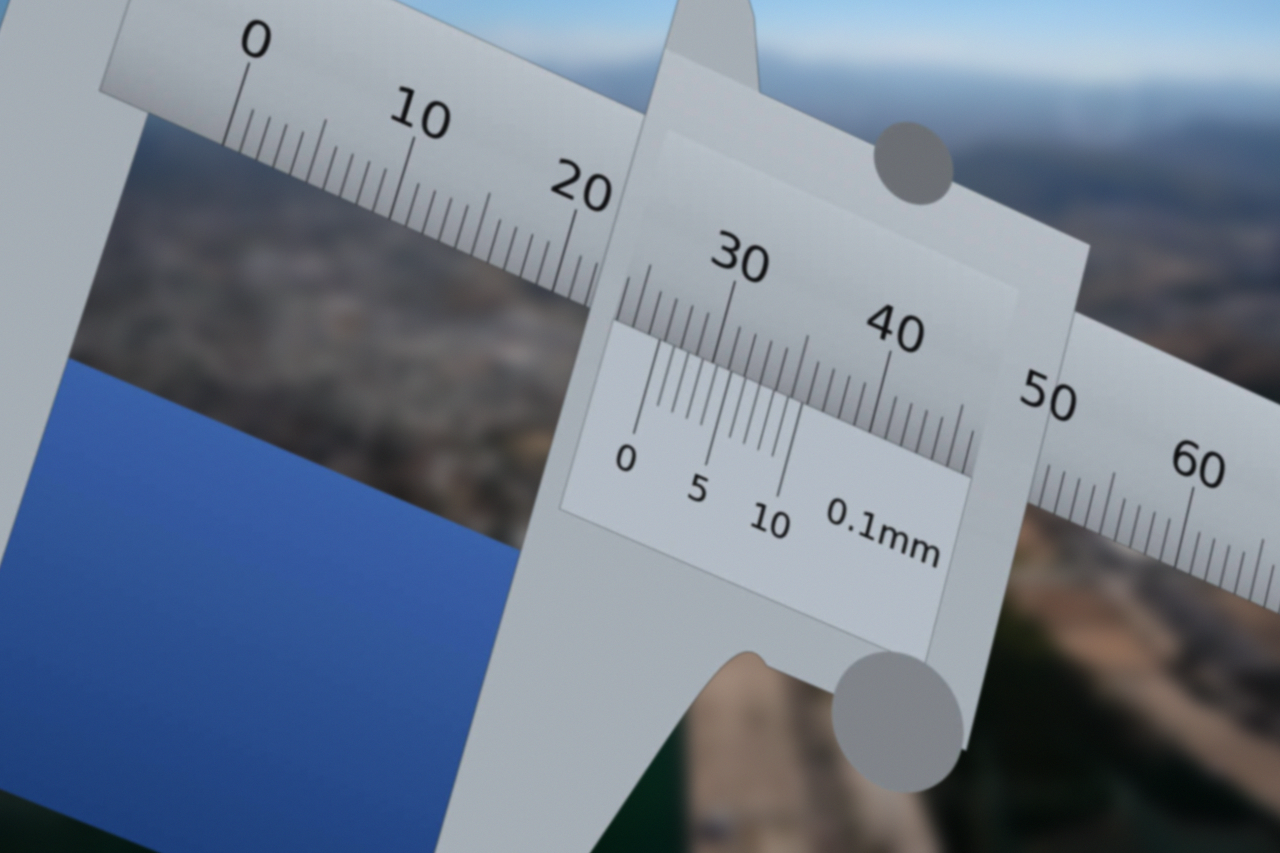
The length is 26.7; mm
